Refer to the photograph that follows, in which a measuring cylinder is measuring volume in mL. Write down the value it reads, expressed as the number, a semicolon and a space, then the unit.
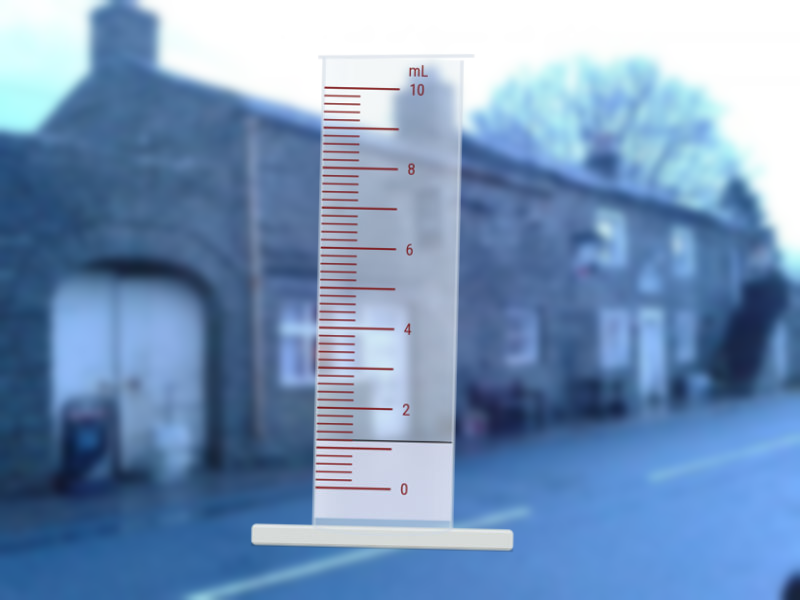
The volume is 1.2; mL
